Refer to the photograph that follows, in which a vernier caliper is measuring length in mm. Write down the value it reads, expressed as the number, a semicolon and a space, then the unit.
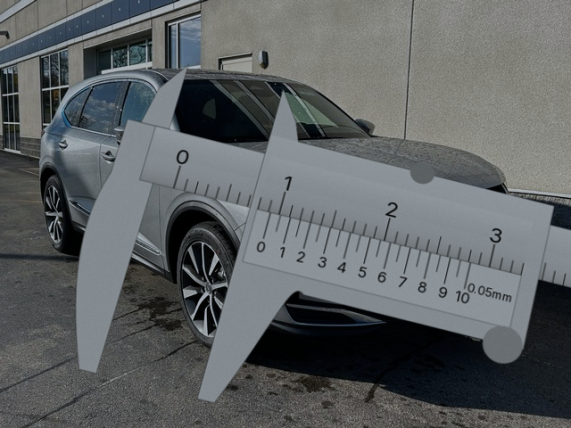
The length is 9.2; mm
